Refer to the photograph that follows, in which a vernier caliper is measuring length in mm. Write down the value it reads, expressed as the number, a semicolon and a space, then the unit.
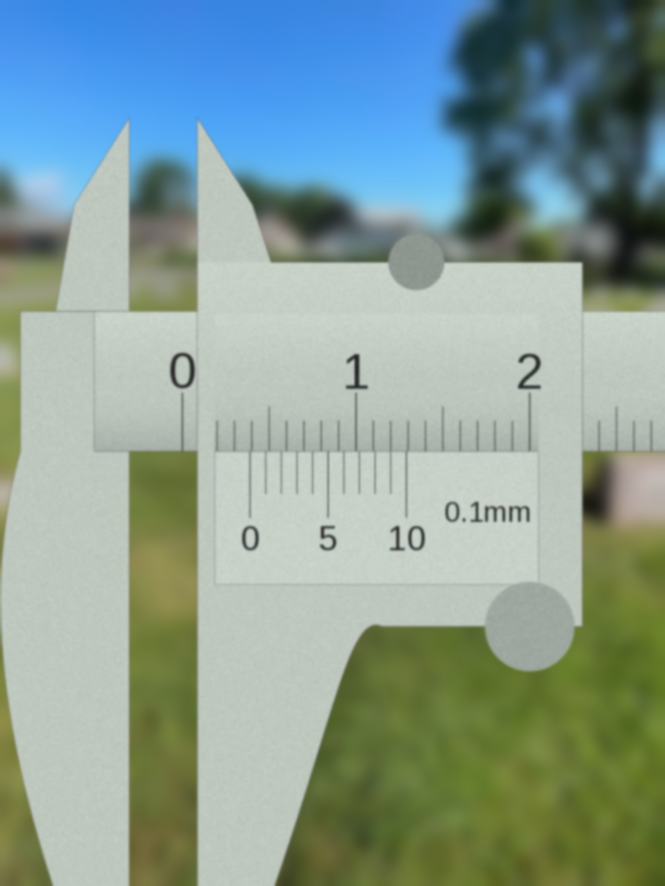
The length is 3.9; mm
